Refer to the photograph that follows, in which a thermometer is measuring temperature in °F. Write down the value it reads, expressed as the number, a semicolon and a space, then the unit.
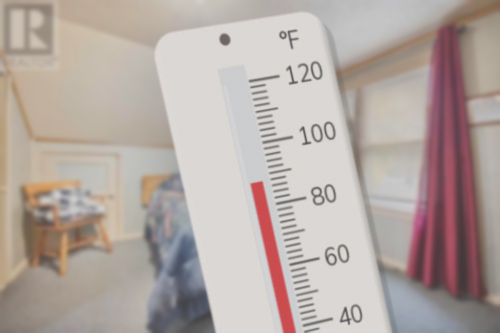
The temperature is 88; °F
